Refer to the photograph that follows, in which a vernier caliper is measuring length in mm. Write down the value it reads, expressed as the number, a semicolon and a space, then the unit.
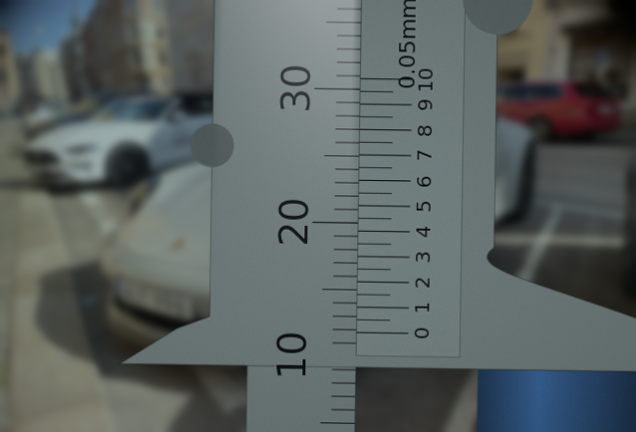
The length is 11.8; mm
